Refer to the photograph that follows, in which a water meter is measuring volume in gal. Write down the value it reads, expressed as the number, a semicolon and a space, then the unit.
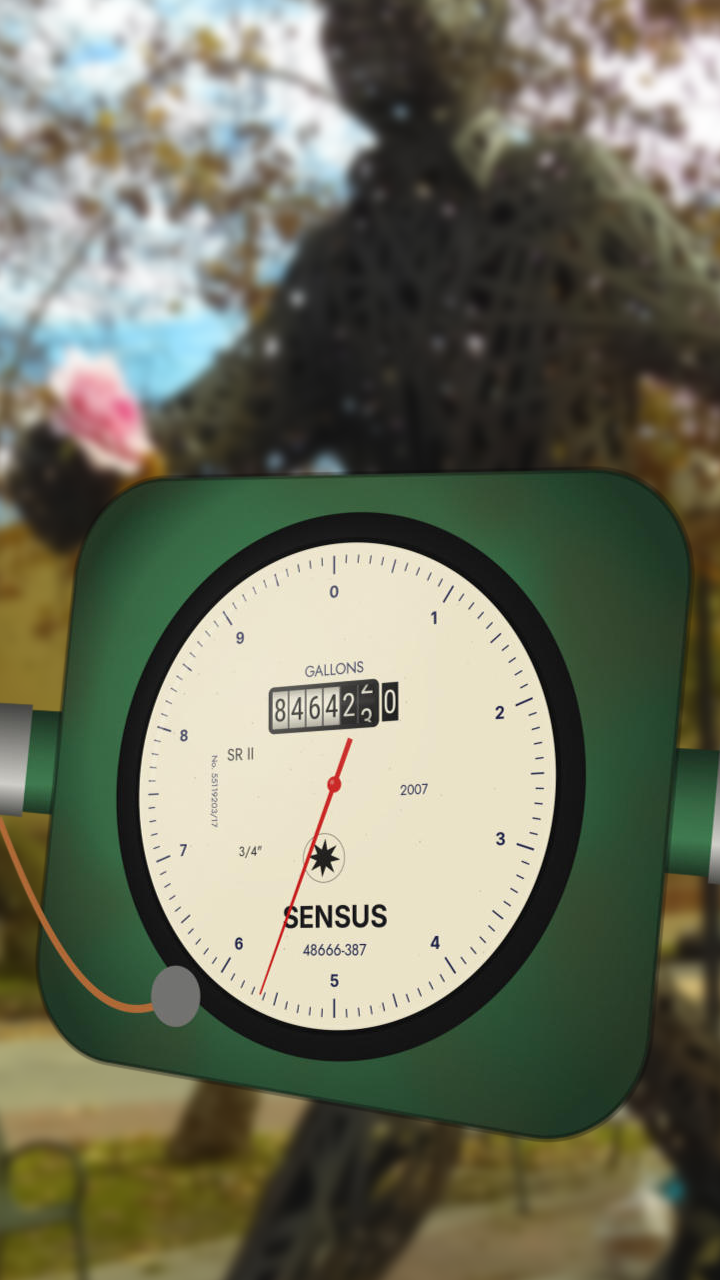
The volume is 8464225.6; gal
